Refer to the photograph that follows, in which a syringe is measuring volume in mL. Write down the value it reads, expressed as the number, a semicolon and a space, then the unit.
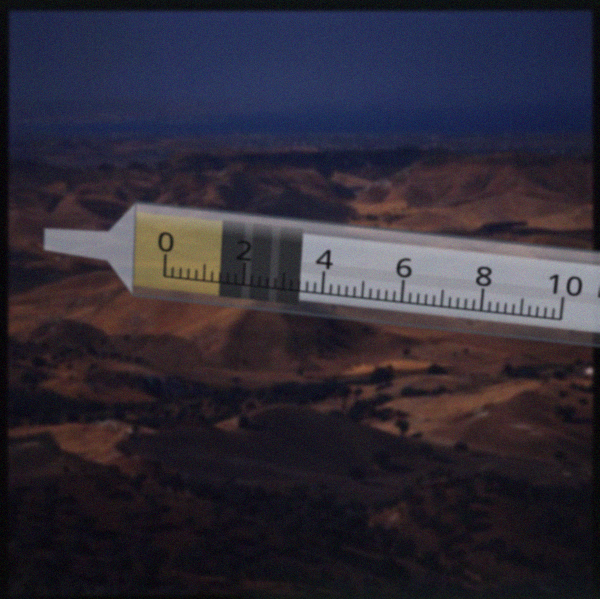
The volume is 1.4; mL
